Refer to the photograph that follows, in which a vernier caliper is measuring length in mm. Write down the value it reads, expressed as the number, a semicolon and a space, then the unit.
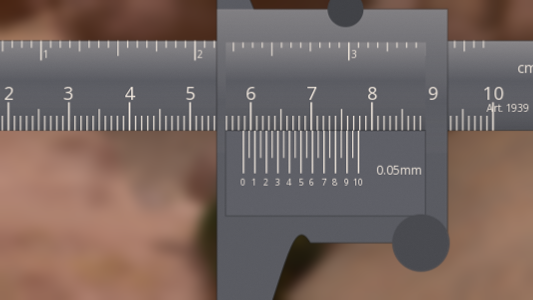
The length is 58.8; mm
